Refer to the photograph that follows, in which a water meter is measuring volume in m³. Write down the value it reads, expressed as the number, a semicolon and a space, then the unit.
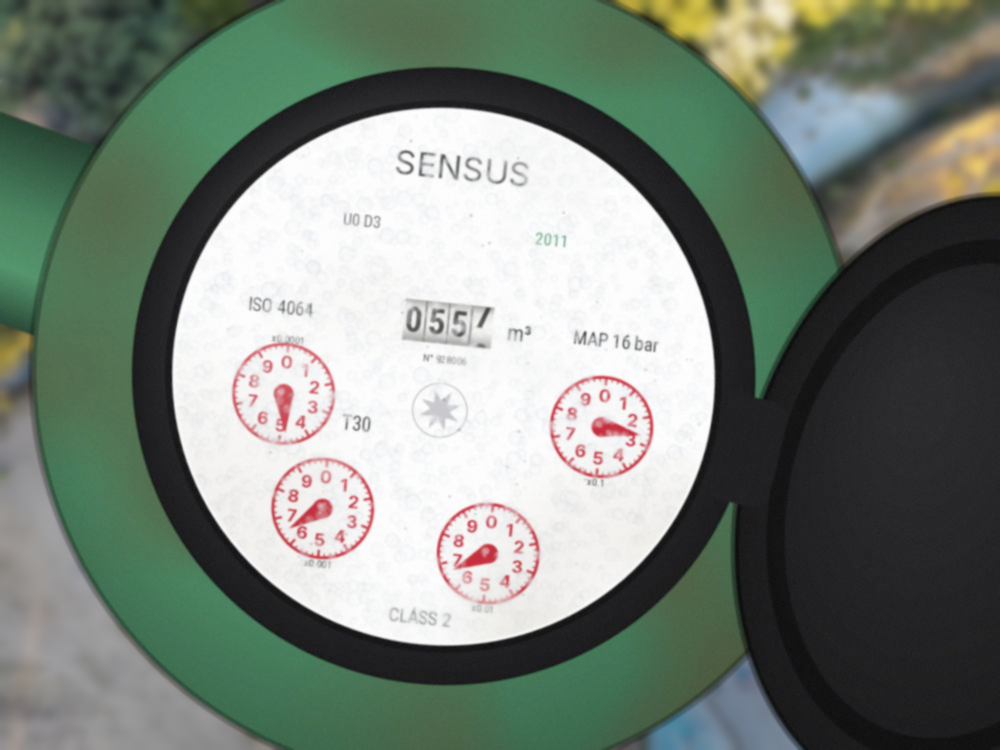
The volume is 557.2664; m³
